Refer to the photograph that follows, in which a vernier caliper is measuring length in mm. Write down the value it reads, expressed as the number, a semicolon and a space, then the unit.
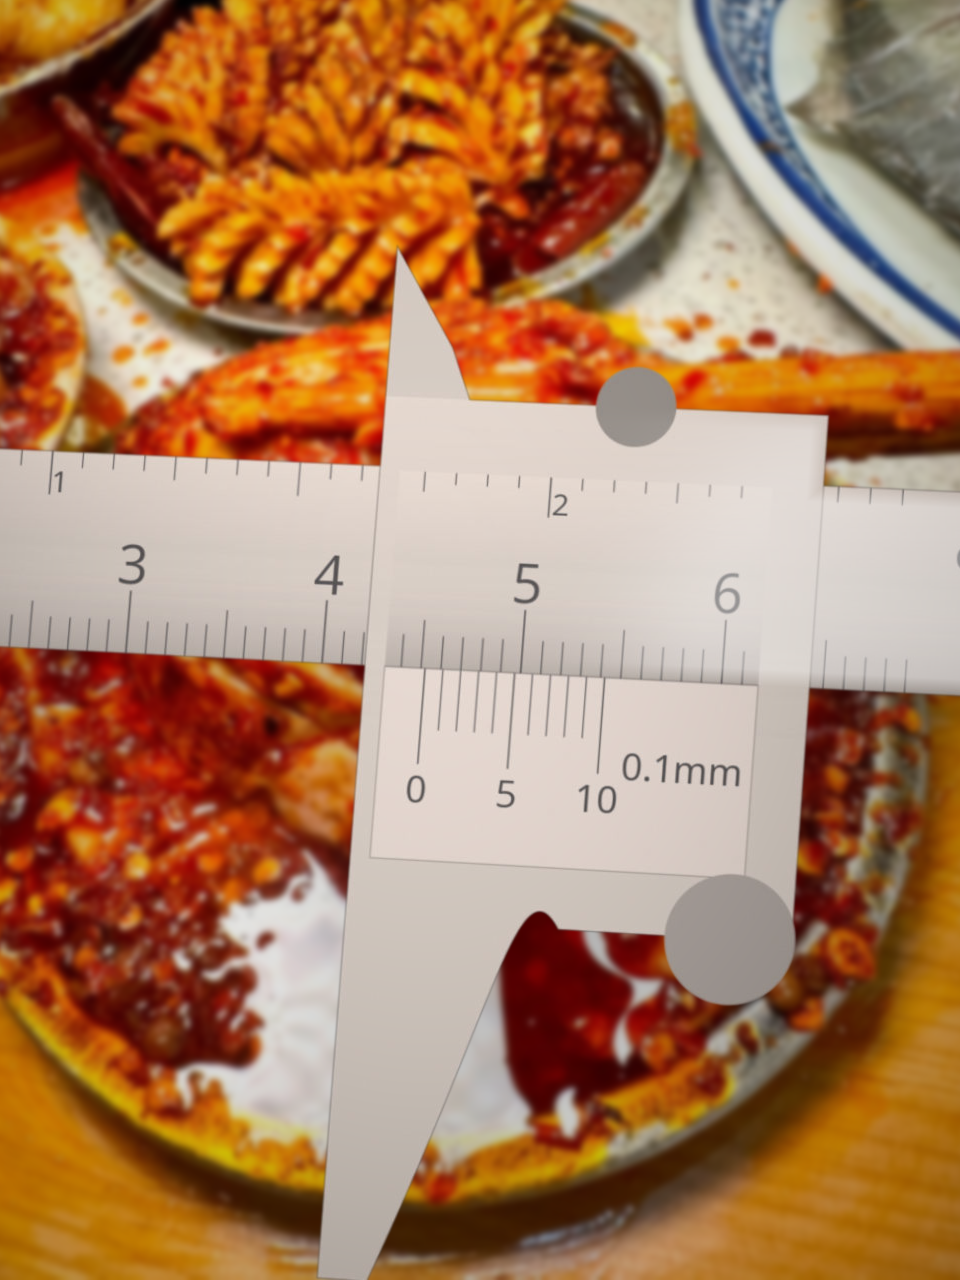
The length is 45.2; mm
